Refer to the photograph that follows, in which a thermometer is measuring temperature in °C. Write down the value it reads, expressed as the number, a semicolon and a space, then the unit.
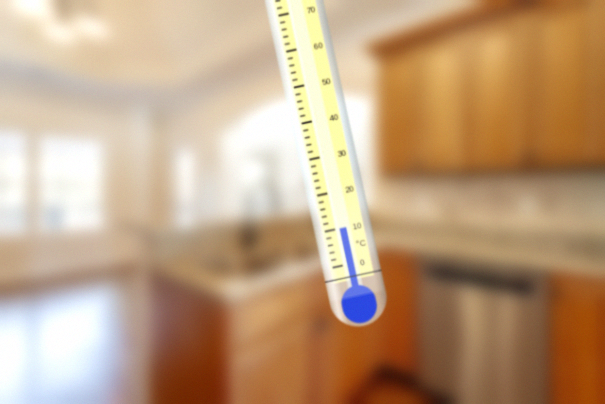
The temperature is 10; °C
